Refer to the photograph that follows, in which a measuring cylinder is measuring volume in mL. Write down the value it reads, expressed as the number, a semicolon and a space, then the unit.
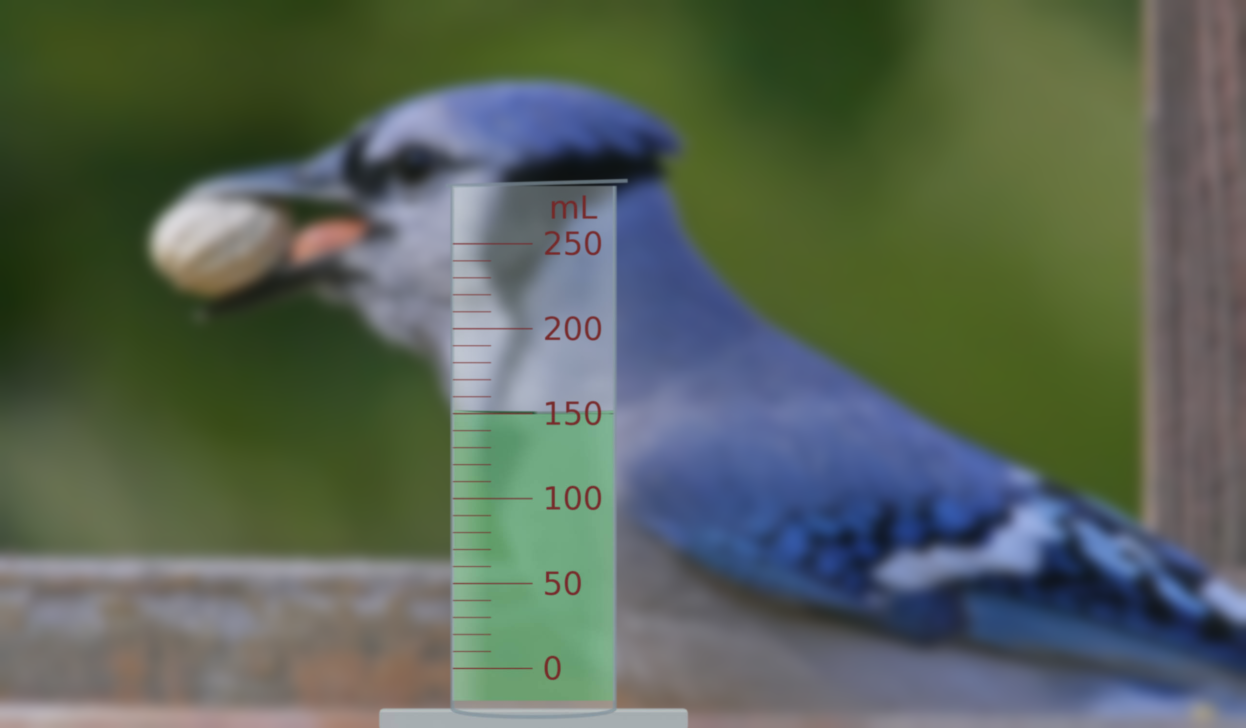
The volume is 150; mL
